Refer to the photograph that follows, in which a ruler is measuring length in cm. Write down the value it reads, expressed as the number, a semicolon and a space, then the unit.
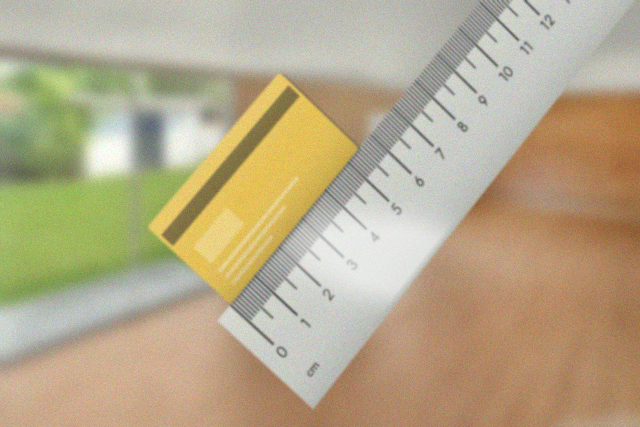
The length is 5.5; cm
